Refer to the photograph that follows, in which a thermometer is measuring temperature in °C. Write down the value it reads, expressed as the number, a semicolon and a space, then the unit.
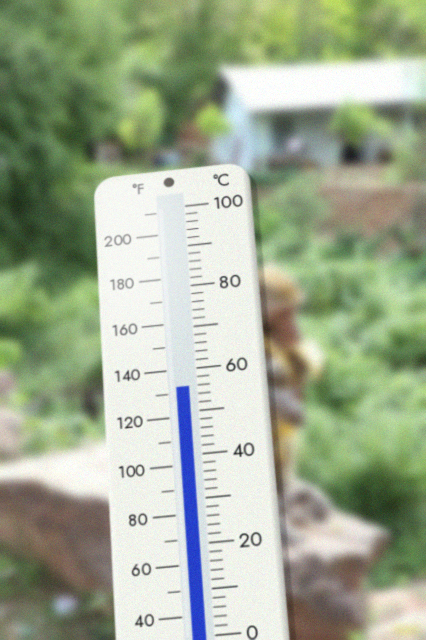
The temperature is 56; °C
